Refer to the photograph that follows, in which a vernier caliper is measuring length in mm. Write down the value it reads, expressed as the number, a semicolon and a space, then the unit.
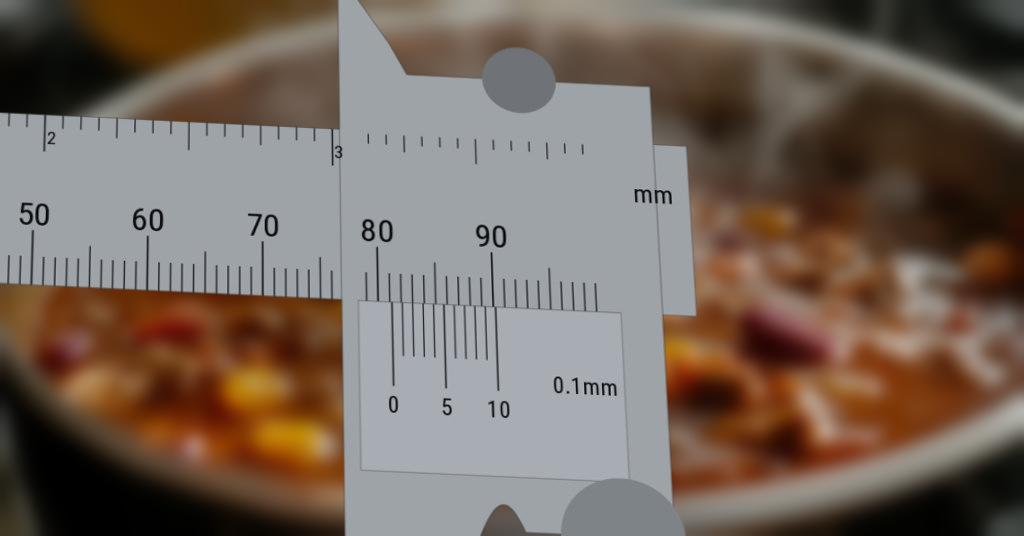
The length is 81.2; mm
